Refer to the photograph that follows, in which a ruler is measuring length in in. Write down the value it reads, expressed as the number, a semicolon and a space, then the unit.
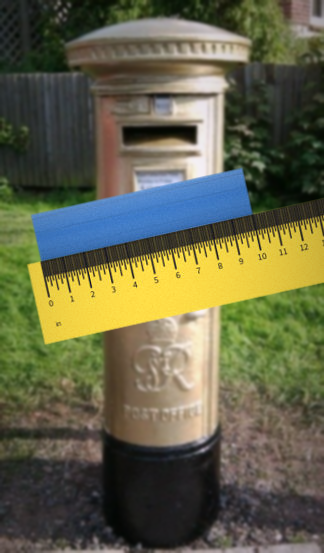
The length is 10; in
